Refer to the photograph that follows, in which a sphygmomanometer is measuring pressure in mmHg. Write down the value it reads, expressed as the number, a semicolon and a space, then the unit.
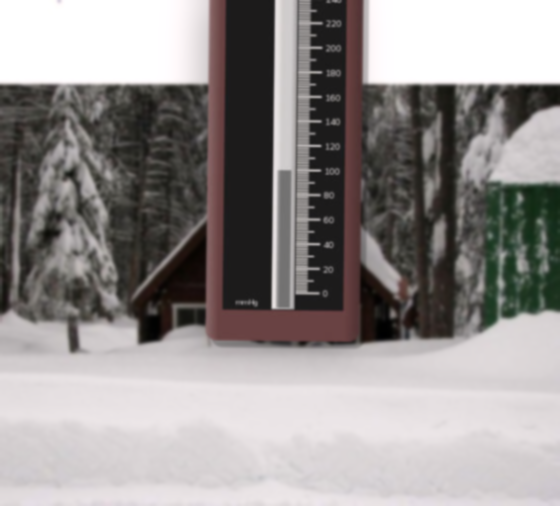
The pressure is 100; mmHg
